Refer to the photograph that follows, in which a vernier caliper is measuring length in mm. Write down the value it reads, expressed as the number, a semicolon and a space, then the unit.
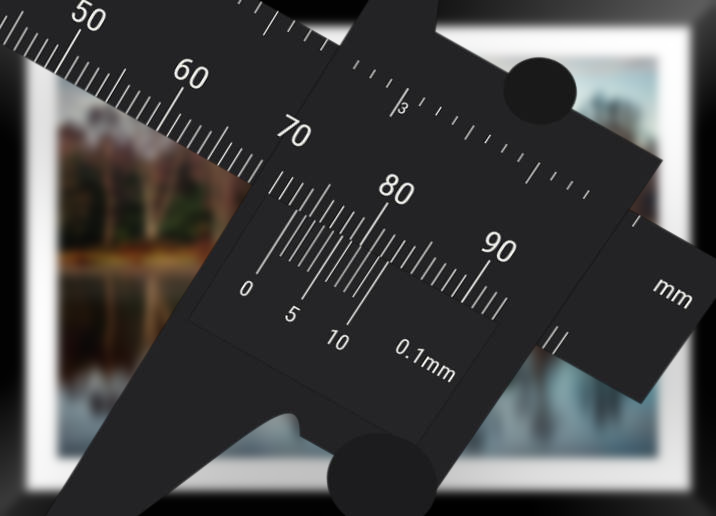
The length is 73.8; mm
